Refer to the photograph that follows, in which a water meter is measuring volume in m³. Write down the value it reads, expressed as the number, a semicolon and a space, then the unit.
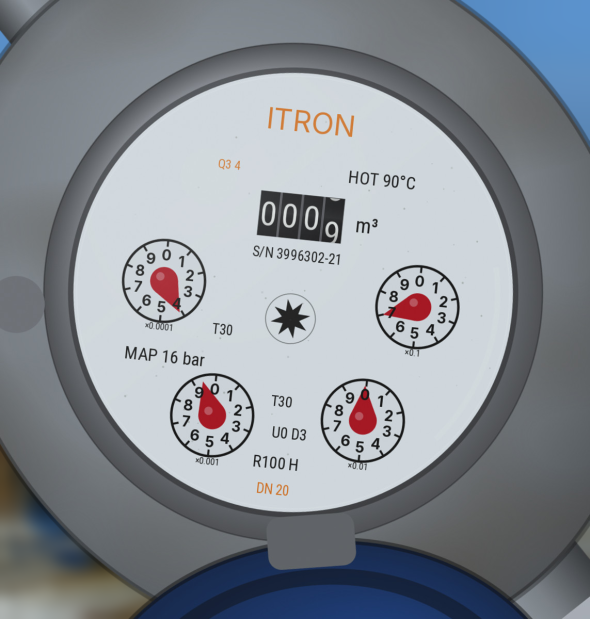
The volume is 8.6994; m³
